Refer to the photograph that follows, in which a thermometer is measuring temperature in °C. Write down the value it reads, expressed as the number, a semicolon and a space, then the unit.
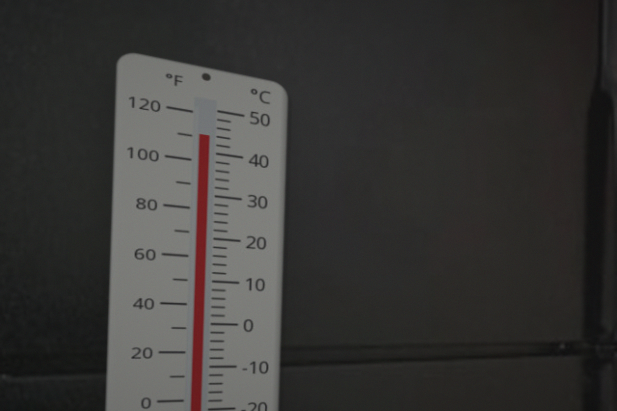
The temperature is 44; °C
